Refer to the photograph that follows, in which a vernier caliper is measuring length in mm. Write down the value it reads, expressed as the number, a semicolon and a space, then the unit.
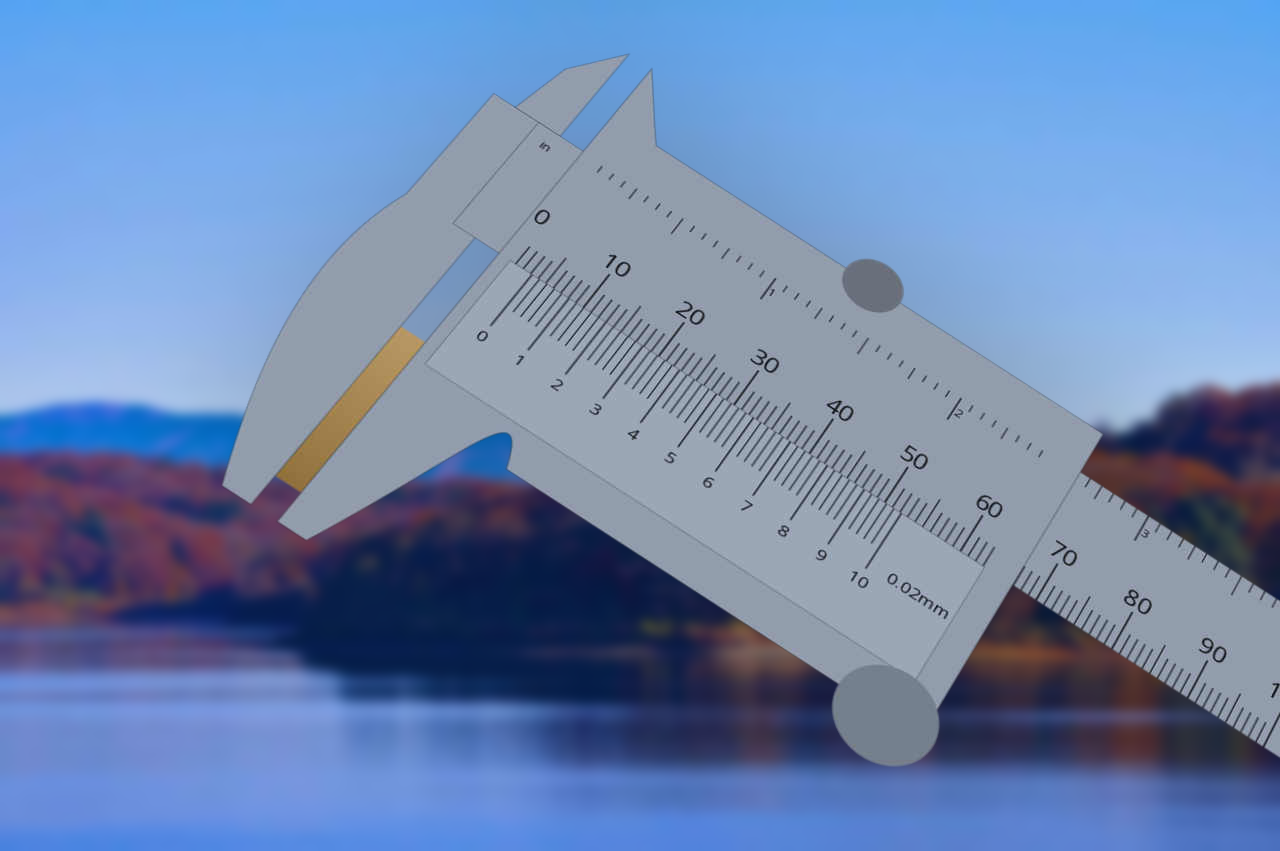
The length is 3.2; mm
